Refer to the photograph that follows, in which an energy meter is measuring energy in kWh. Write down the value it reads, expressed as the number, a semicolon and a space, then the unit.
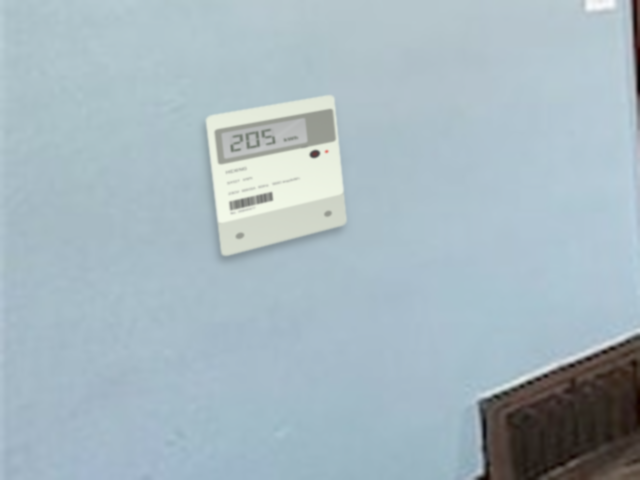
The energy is 205; kWh
